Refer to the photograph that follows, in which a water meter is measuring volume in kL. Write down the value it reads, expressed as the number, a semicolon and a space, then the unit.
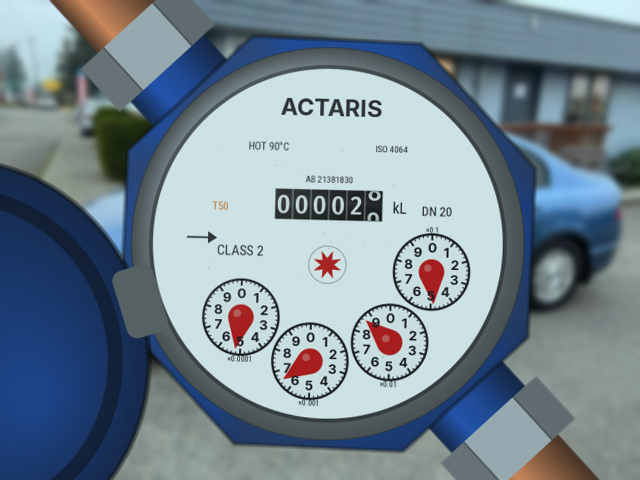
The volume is 28.4865; kL
